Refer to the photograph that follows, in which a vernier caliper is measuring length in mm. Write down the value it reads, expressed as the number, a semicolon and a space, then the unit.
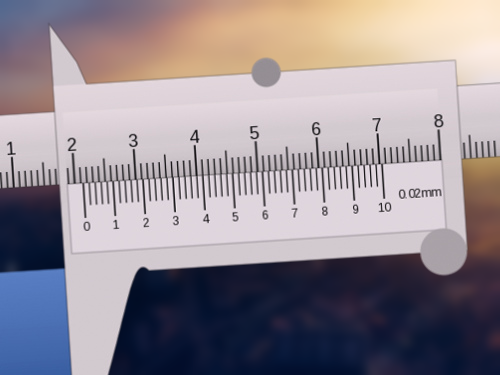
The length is 21.4; mm
